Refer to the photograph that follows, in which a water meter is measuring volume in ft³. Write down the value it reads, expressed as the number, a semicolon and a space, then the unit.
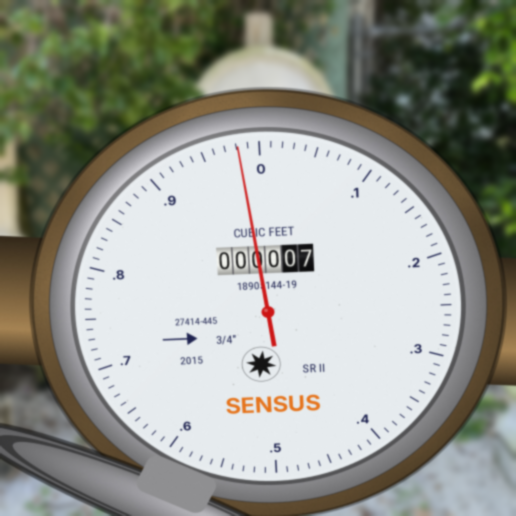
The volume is 6.98; ft³
